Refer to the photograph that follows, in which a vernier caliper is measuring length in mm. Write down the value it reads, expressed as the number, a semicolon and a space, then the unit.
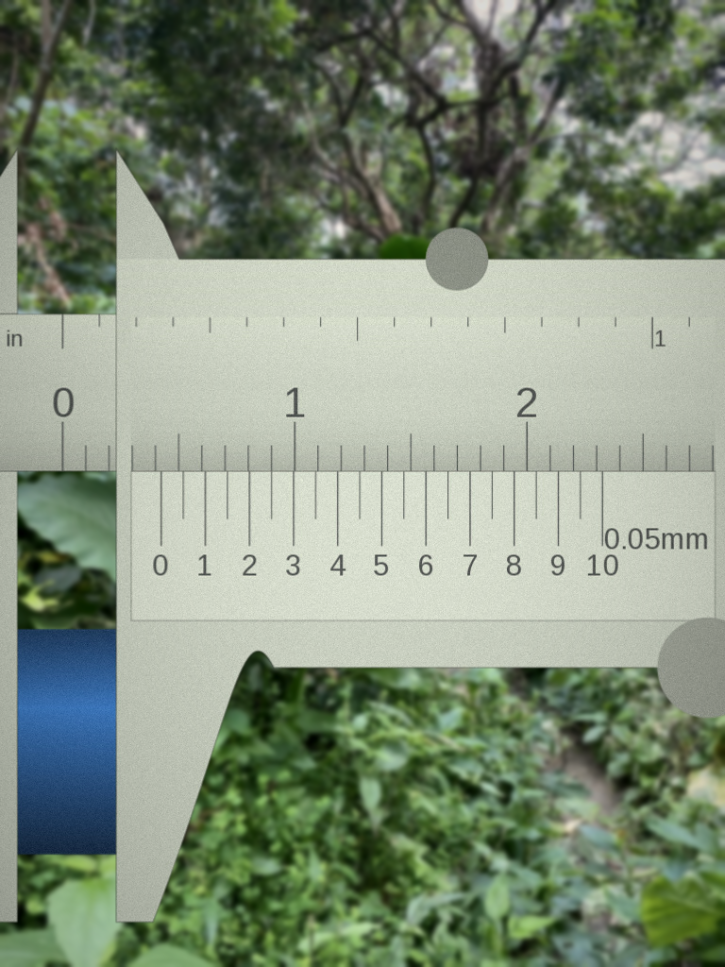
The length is 4.25; mm
